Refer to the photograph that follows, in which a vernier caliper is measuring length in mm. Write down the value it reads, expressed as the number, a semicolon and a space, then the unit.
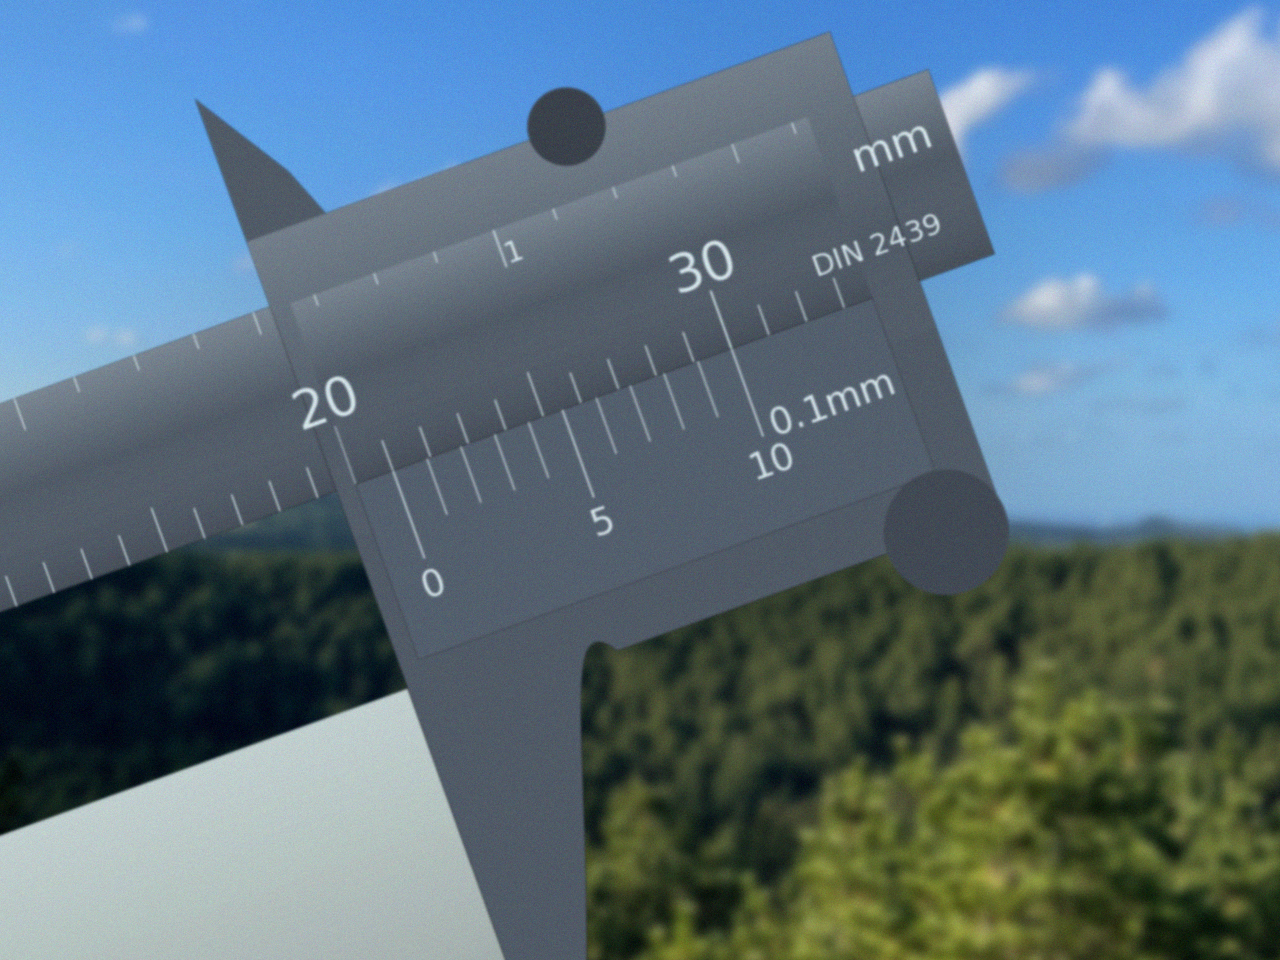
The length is 21.0; mm
